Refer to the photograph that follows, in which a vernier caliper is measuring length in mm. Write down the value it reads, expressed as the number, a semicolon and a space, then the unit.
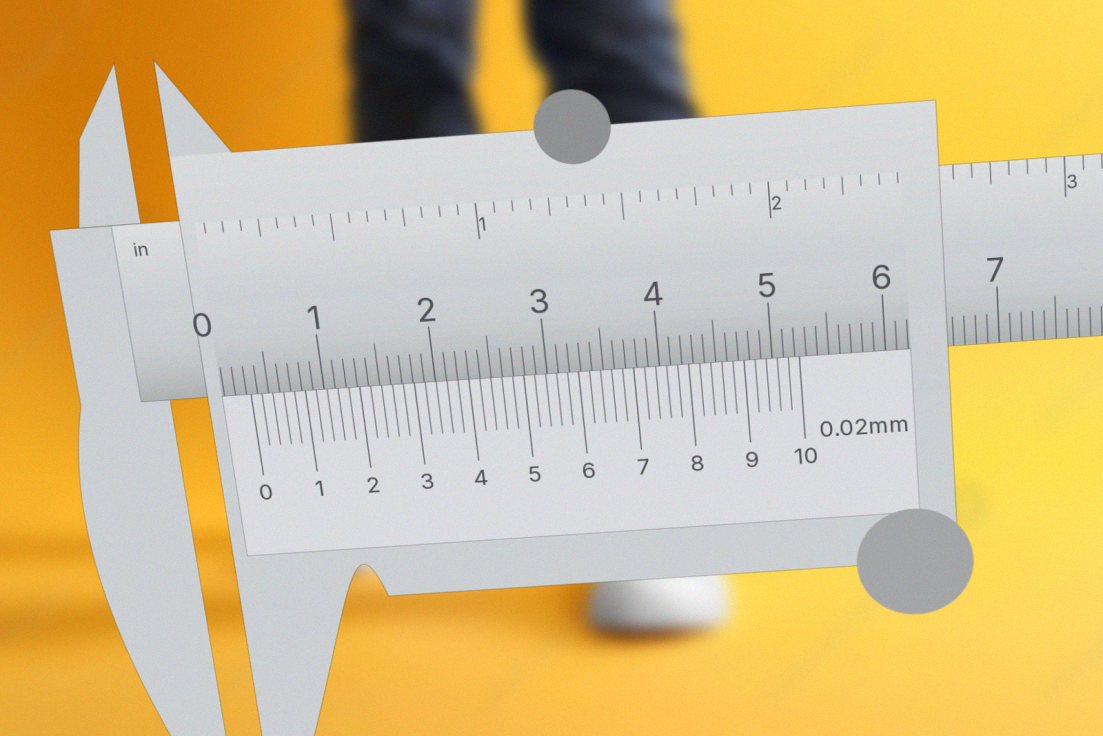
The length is 3.4; mm
